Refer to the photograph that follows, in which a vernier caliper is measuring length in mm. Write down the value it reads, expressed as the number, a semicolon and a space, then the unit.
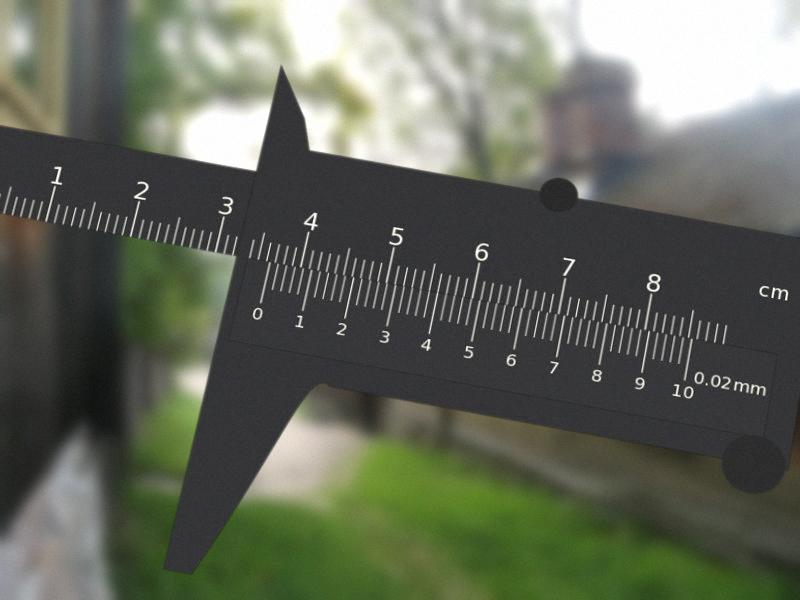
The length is 36.4; mm
